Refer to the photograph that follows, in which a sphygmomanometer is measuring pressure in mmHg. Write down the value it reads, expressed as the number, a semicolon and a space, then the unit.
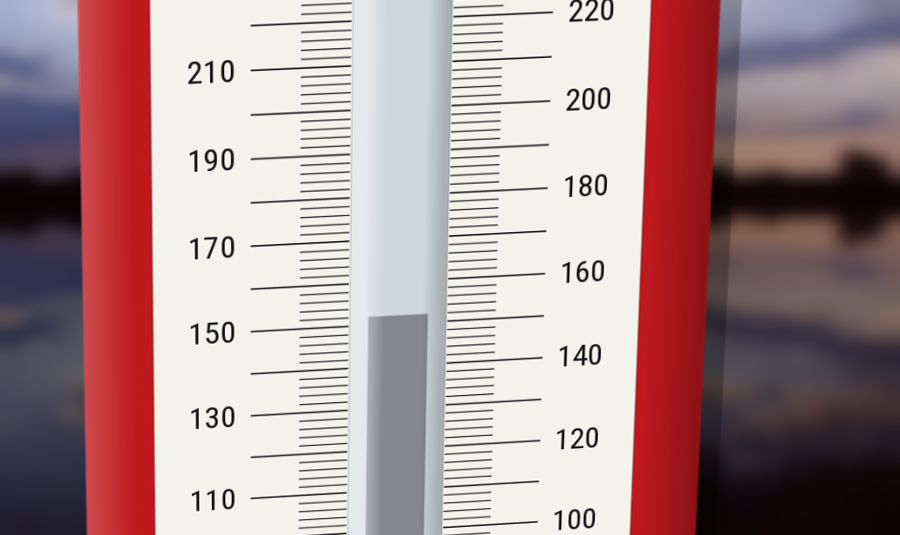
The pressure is 152; mmHg
